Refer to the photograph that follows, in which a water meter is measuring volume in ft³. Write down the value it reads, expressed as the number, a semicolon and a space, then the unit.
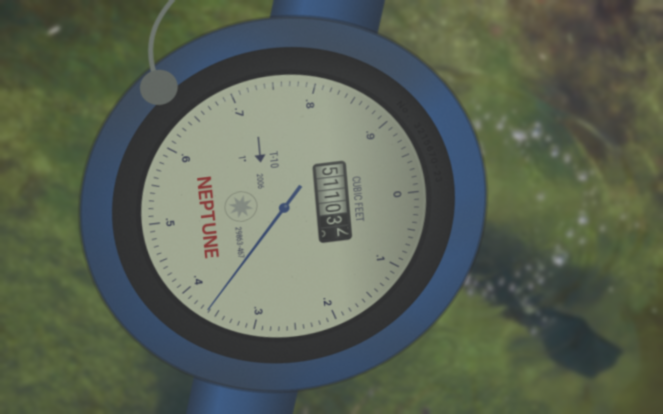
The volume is 511032.36; ft³
